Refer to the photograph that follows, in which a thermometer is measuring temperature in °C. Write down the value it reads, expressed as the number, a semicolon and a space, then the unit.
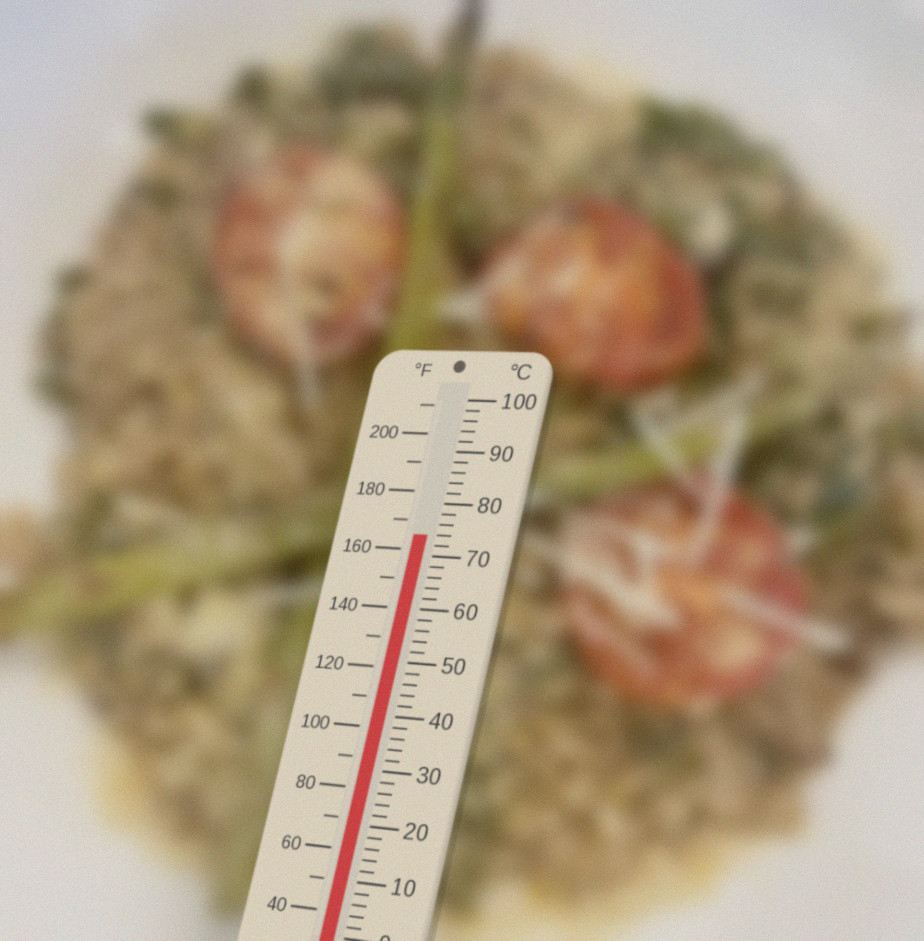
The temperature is 74; °C
